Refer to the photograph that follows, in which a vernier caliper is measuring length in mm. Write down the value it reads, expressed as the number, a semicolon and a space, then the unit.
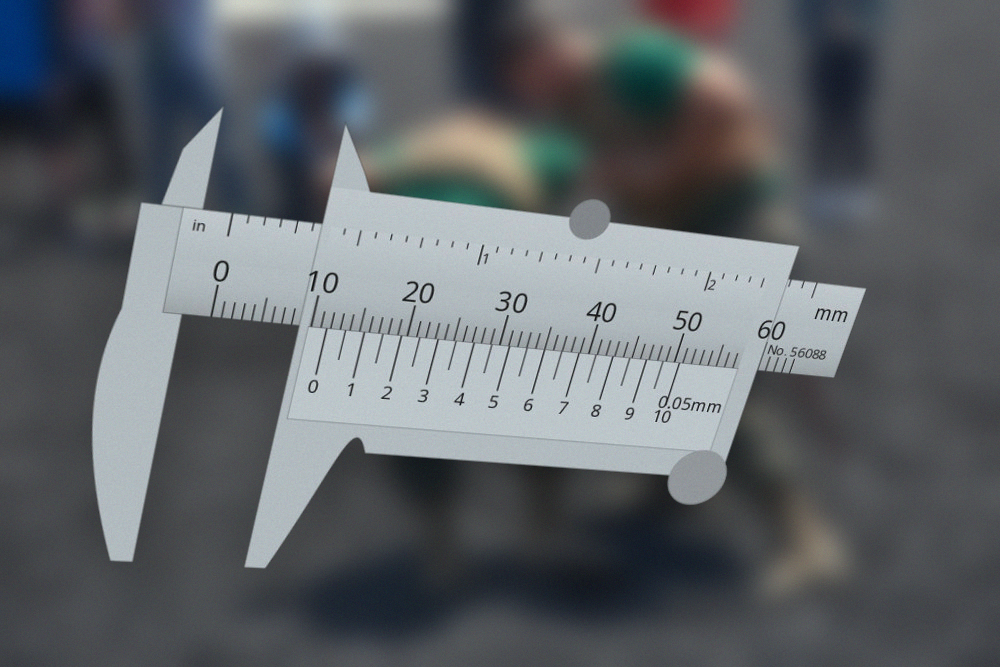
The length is 11.6; mm
